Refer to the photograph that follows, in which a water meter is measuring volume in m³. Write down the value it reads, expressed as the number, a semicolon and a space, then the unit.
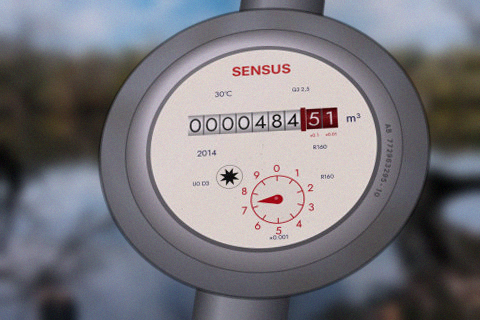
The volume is 484.517; m³
